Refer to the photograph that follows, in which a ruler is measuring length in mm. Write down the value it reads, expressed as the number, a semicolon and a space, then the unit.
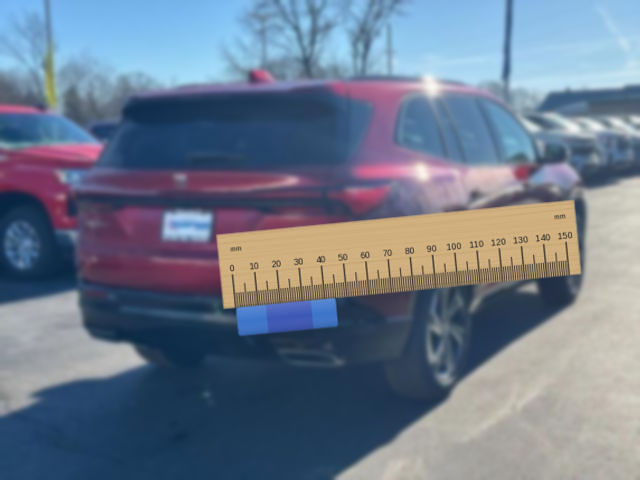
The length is 45; mm
